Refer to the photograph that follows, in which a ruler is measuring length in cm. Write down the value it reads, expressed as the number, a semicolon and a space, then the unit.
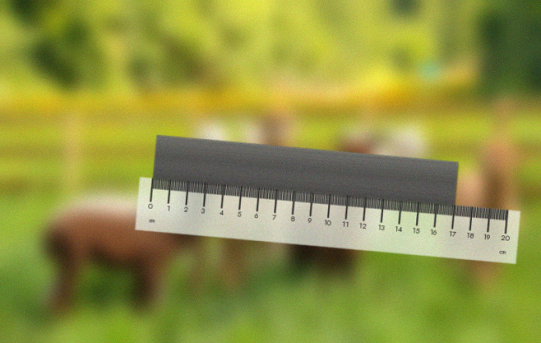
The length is 17; cm
